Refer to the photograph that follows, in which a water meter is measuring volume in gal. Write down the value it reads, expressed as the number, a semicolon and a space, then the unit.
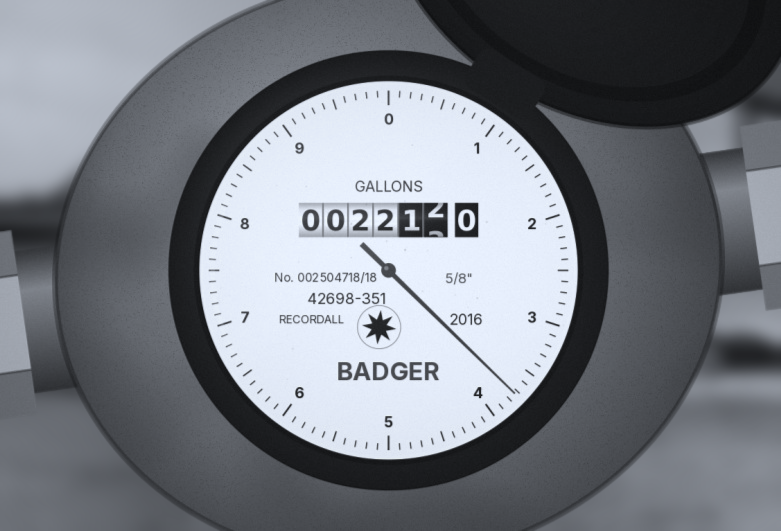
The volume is 22123.7; gal
